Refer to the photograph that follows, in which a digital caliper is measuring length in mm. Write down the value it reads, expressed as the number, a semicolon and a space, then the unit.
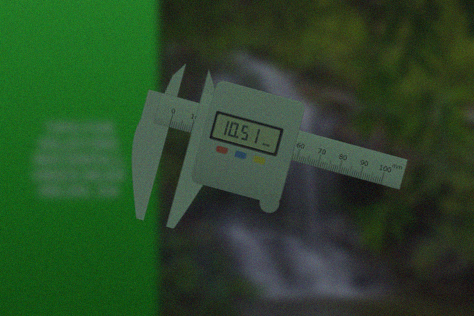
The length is 10.51; mm
